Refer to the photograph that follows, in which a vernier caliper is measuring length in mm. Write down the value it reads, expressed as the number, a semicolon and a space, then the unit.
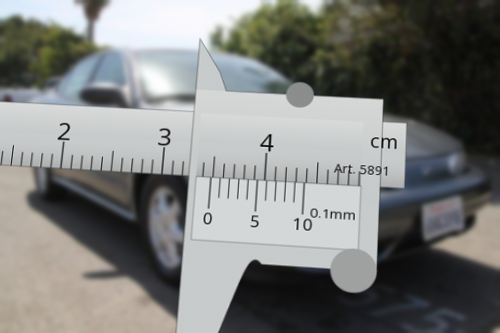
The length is 34.8; mm
